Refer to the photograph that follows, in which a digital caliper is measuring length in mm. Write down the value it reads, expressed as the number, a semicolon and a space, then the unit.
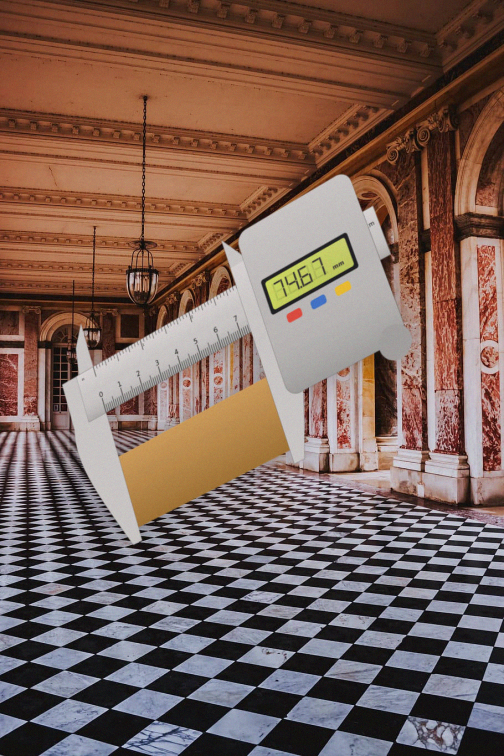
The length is 74.67; mm
